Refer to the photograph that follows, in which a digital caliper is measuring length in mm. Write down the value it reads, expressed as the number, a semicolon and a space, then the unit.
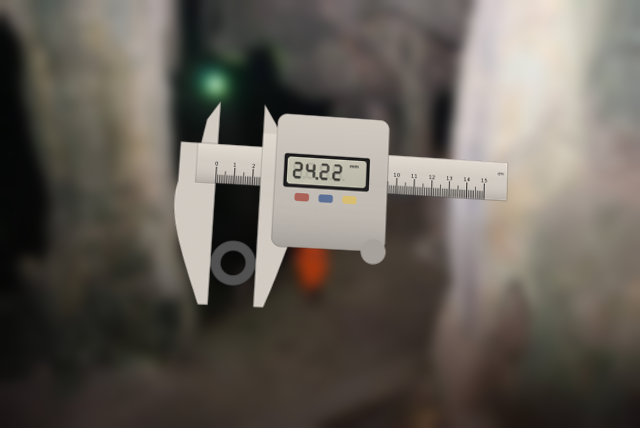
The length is 24.22; mm
